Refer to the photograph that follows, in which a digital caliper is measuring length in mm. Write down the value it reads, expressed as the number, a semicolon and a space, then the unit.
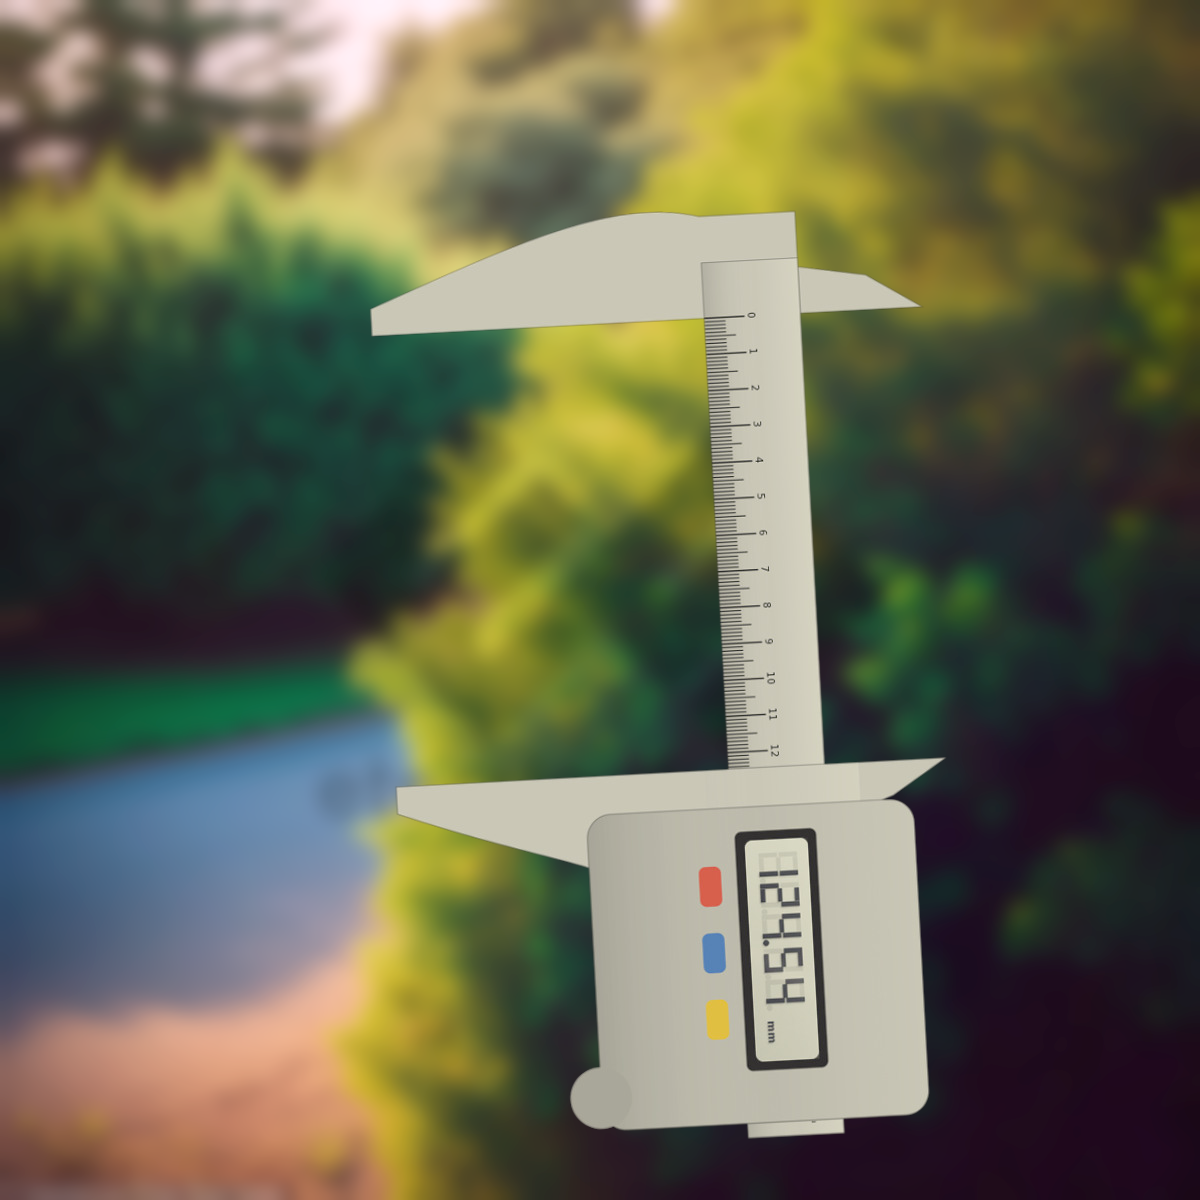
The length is 124.54; mm
